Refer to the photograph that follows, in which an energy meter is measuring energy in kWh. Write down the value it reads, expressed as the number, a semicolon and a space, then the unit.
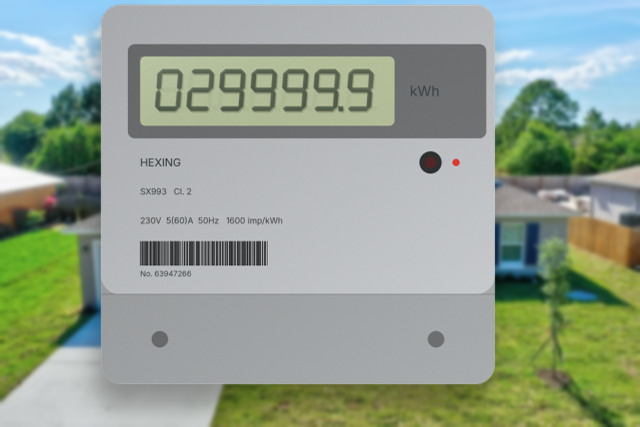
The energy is 29999.9; kWh
